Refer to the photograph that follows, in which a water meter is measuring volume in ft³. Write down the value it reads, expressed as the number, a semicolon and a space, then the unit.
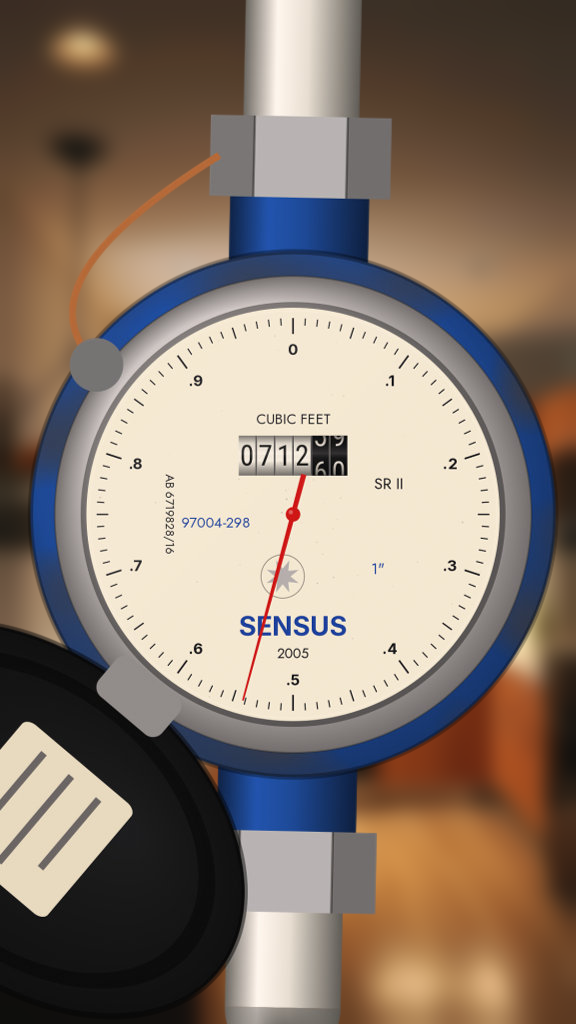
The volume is 71259.54; ft³
